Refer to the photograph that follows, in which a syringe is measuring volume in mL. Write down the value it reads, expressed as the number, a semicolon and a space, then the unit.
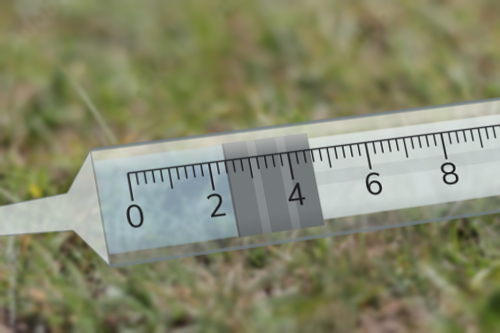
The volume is 2.4; mL
